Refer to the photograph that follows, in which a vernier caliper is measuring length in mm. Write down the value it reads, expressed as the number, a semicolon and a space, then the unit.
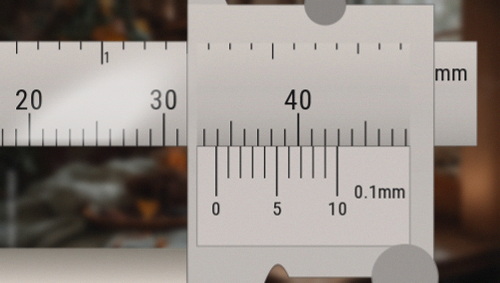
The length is 33.9; mm
